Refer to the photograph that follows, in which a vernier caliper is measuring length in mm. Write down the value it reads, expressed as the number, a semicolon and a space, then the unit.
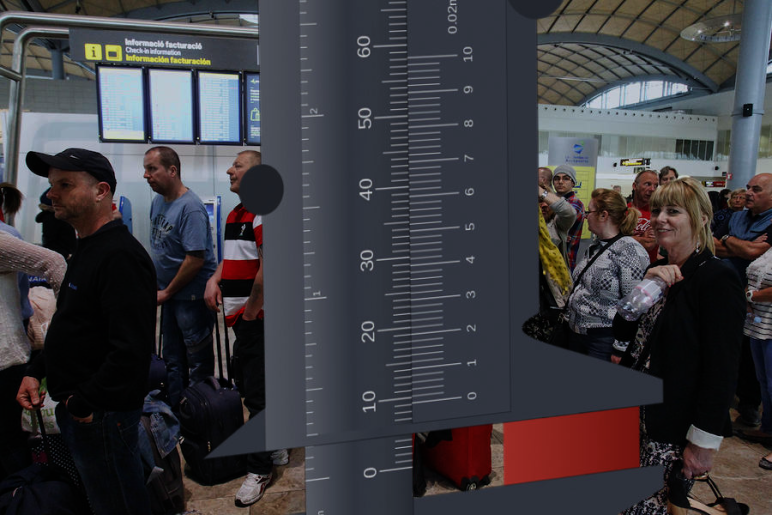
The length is 9.2; mm
